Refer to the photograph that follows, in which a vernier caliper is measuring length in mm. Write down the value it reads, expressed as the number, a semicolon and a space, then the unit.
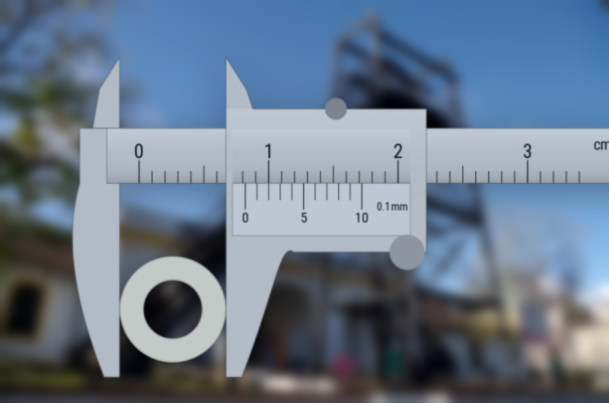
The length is 8.2; mm
